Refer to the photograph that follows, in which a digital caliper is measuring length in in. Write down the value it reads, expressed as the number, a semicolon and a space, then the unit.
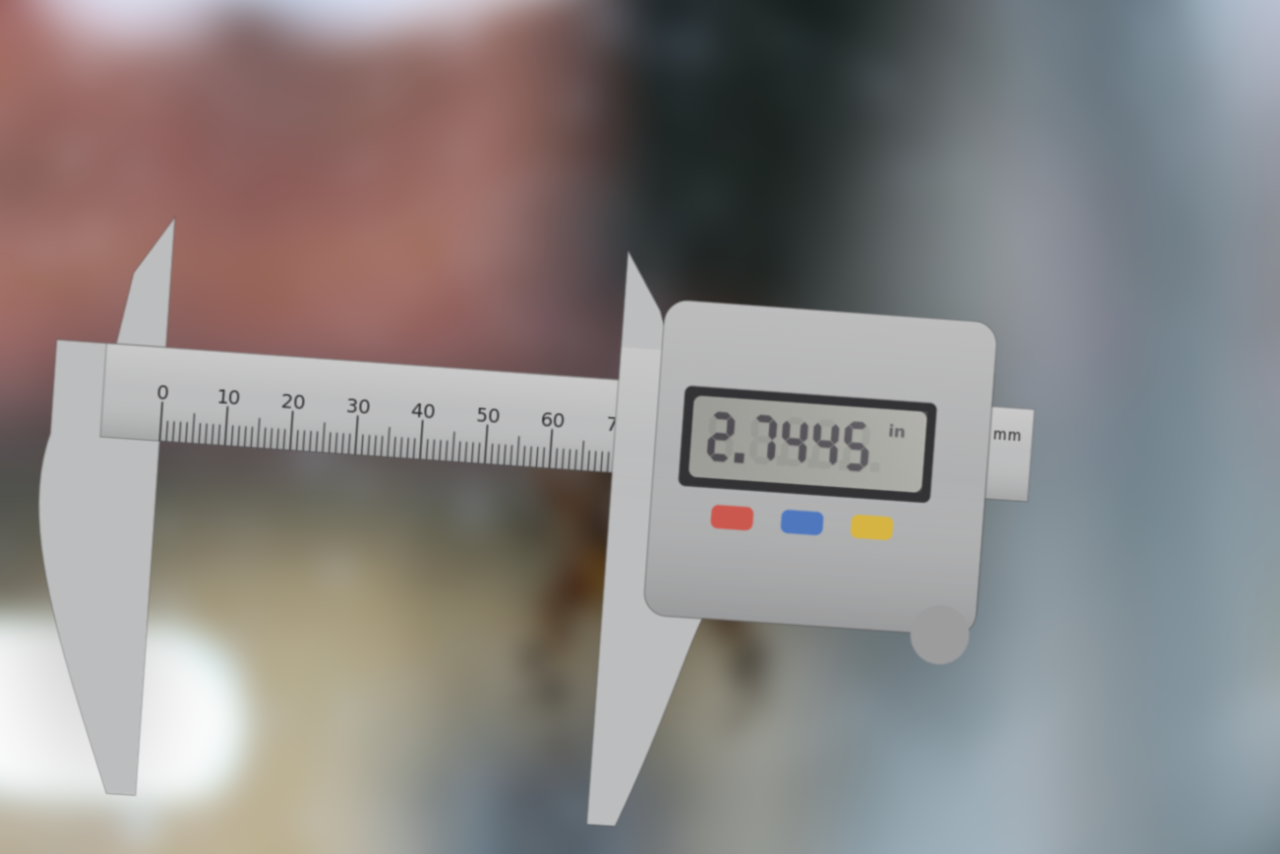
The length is 2.7445; in
